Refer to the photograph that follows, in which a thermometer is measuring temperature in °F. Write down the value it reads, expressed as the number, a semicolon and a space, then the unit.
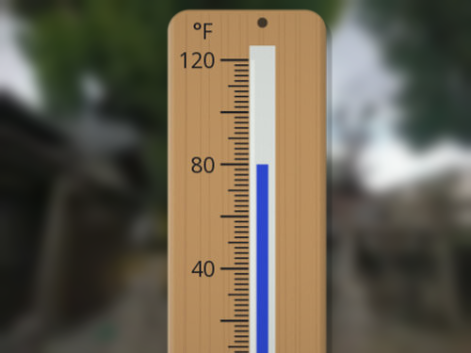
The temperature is 80; °F
